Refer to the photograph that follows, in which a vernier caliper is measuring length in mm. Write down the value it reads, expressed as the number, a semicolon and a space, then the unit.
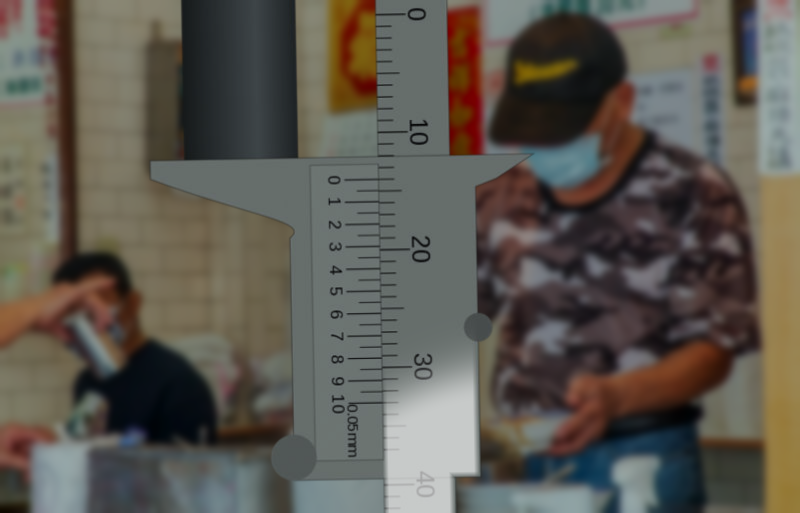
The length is 14.0; mm
